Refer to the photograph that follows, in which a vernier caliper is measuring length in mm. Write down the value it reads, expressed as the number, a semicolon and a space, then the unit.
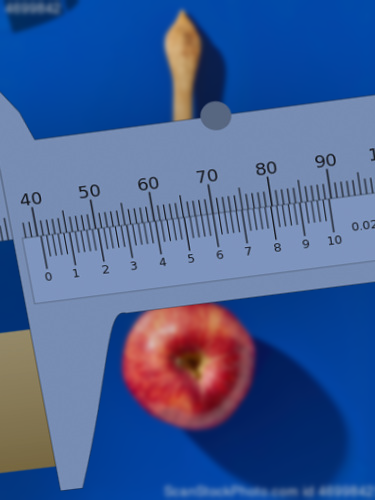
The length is 40.6; mm
